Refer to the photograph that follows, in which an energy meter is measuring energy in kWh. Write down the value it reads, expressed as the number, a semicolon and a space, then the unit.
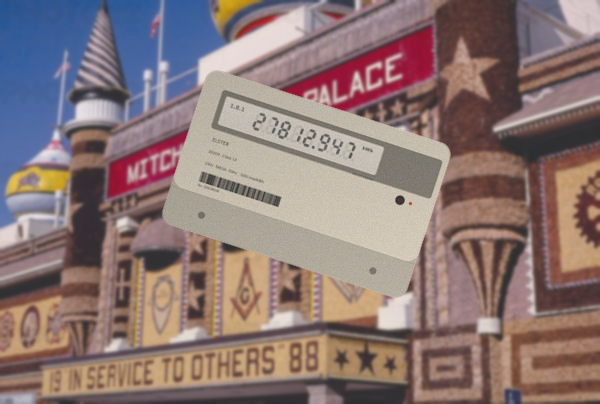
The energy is 27812.947; kWh
